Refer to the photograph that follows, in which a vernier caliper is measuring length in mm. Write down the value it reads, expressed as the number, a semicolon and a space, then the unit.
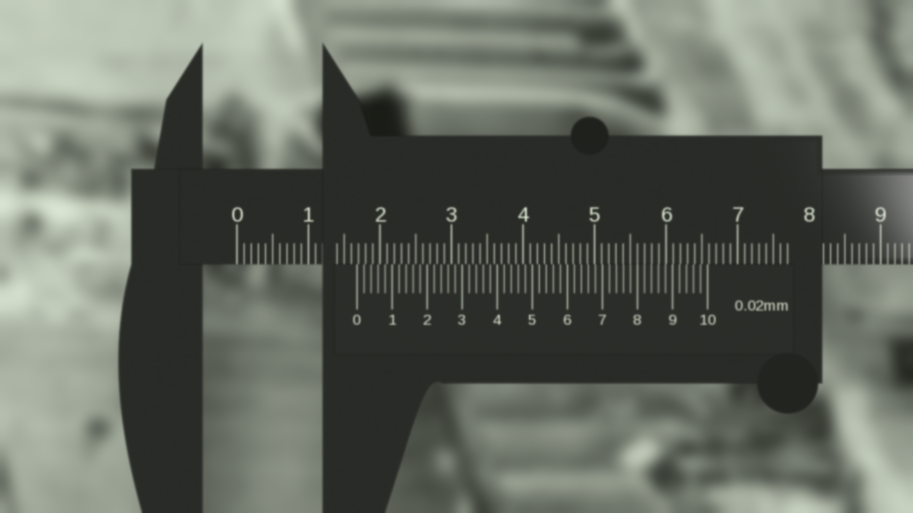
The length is 16.8; mm
